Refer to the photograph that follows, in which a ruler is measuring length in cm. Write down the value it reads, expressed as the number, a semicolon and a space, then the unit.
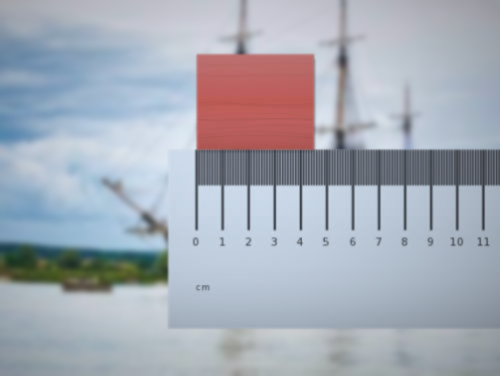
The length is 4.5; cm
